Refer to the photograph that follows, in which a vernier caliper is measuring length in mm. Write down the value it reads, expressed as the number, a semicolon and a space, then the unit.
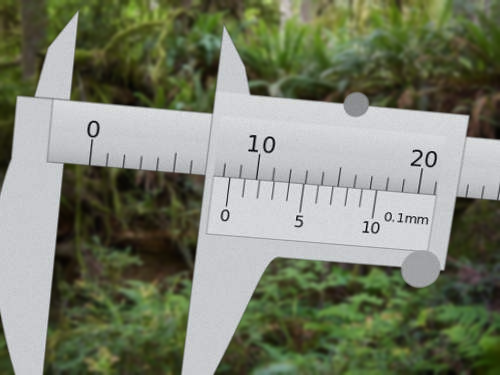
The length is 8.4; mm
